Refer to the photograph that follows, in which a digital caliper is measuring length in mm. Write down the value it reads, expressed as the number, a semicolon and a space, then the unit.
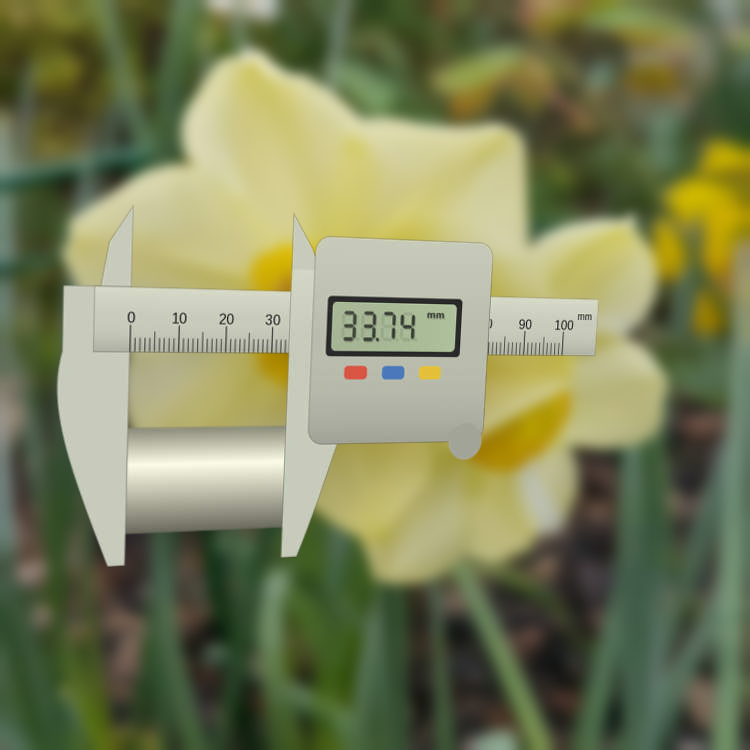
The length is 33.74; mm
